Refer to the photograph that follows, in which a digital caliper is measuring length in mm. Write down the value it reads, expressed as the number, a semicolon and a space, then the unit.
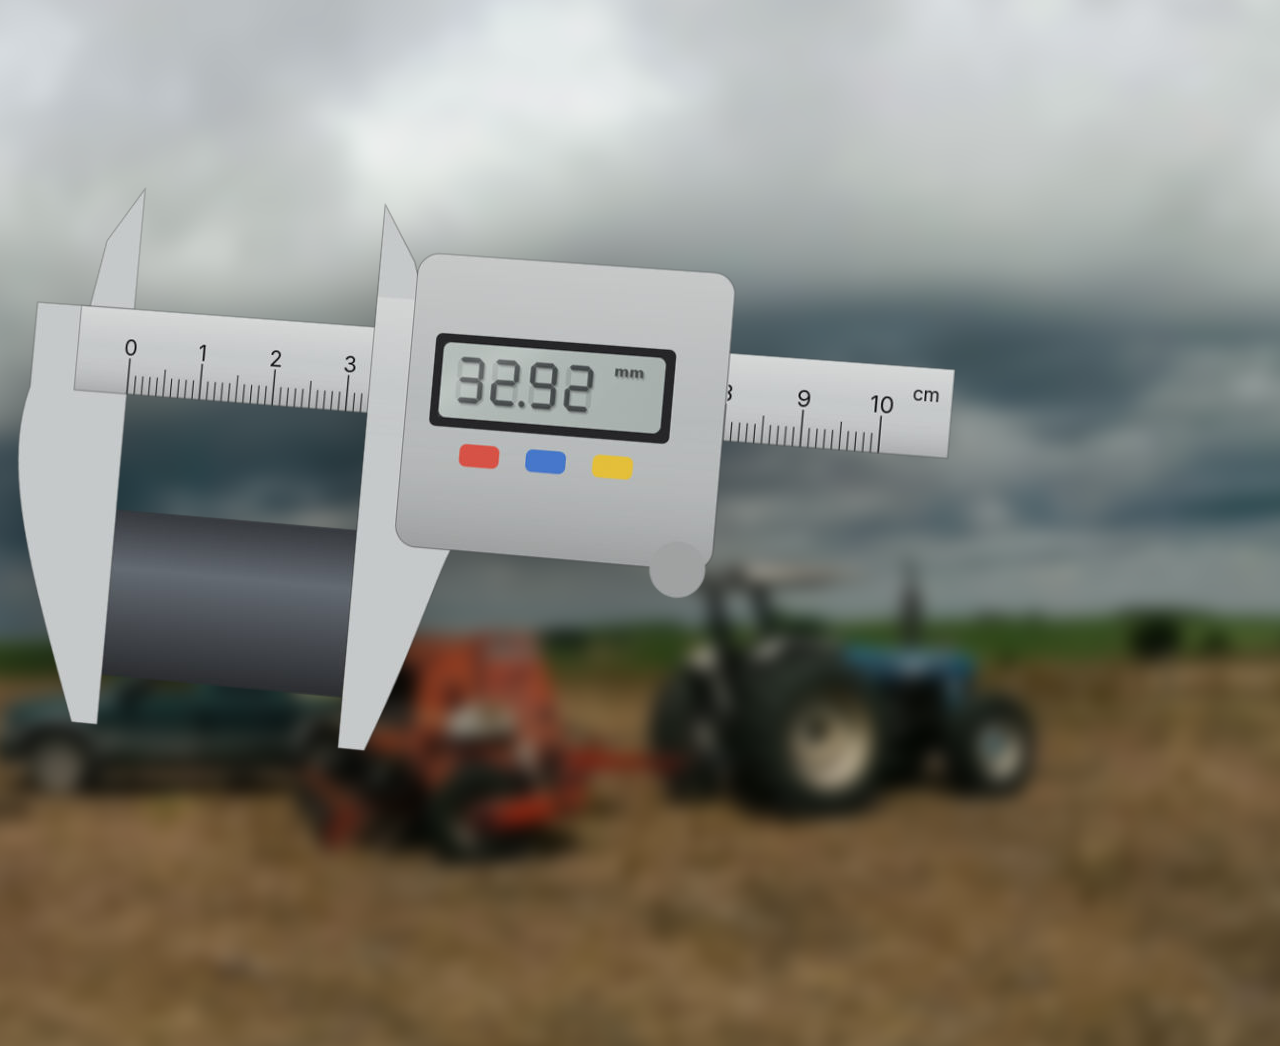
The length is 32.92; mm
